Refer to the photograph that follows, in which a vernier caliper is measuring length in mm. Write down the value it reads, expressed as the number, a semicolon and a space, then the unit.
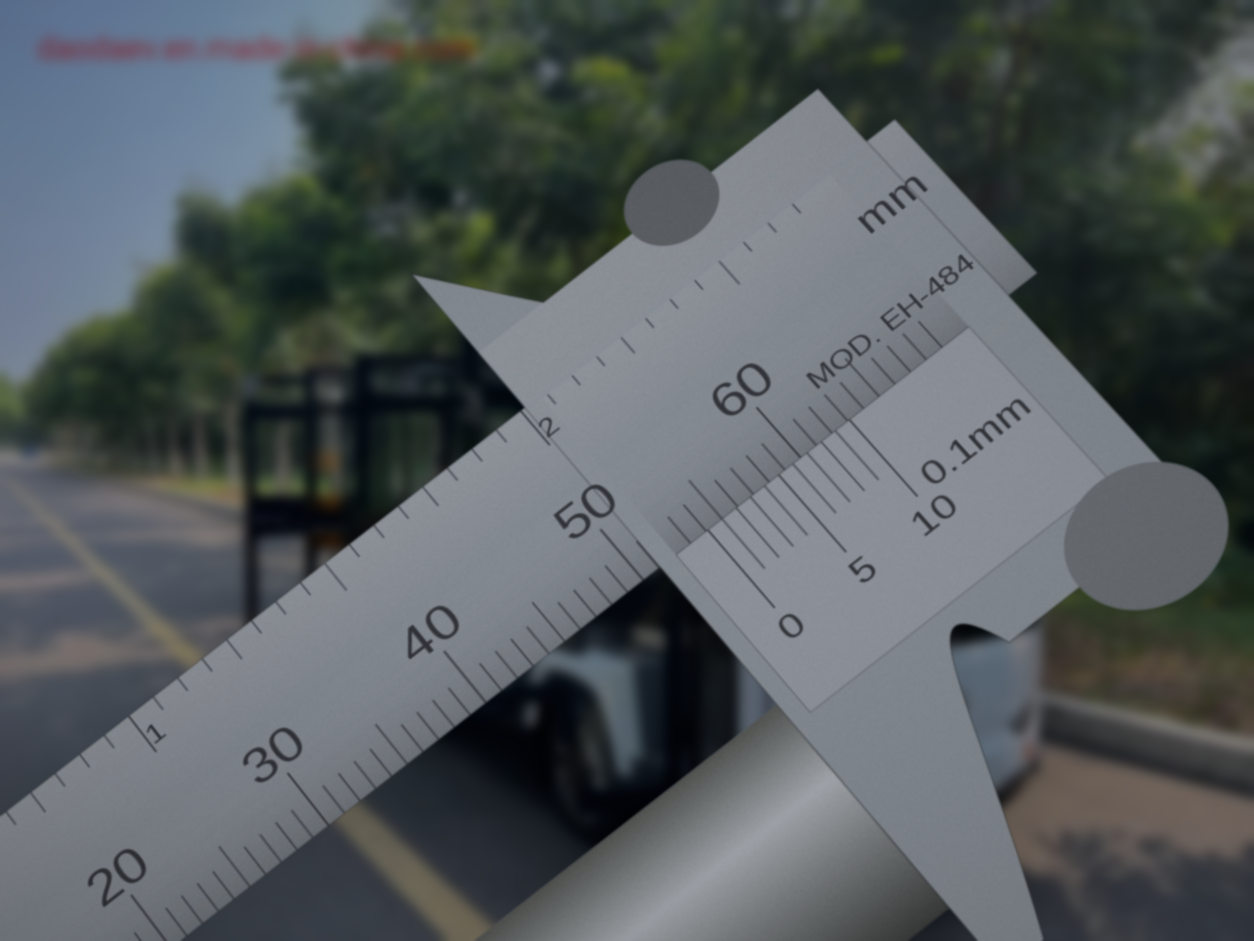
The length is 54.1; mm
